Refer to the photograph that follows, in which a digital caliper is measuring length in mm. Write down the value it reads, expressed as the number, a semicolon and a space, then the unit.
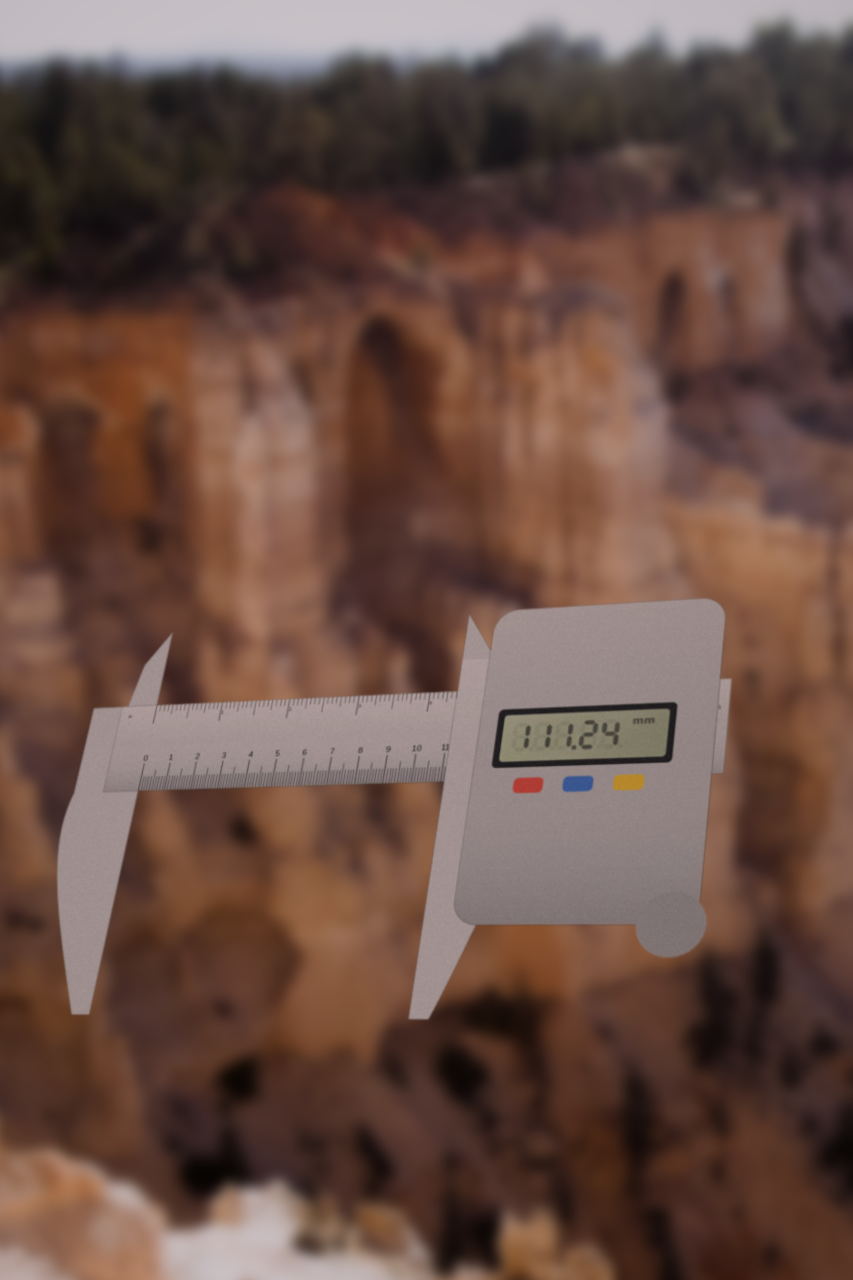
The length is 111.24; mm
